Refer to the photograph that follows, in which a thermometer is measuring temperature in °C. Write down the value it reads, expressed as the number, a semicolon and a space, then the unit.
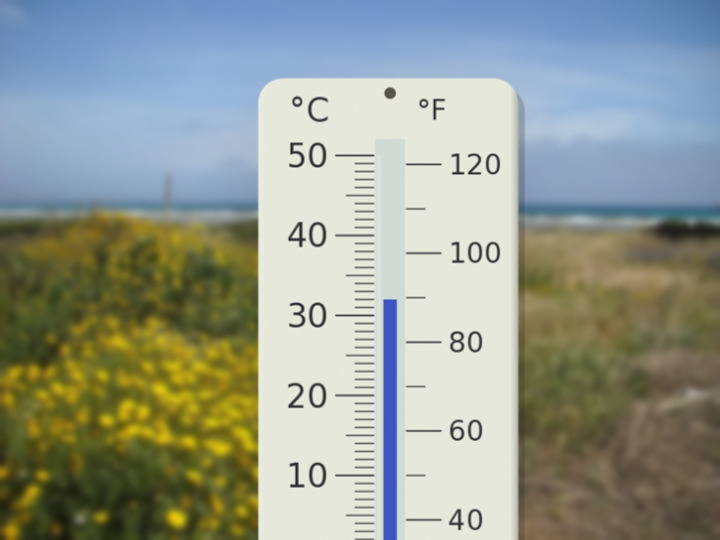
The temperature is 32; °C
